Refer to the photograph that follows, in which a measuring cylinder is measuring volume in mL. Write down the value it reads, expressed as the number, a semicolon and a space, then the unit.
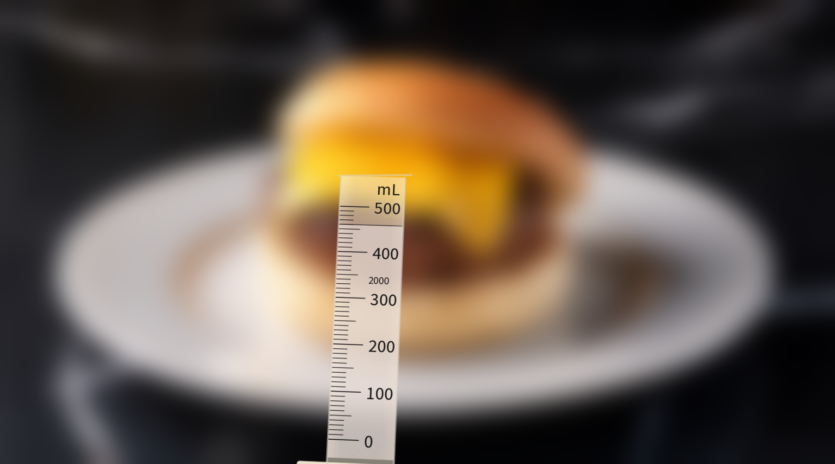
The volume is 460; mL
